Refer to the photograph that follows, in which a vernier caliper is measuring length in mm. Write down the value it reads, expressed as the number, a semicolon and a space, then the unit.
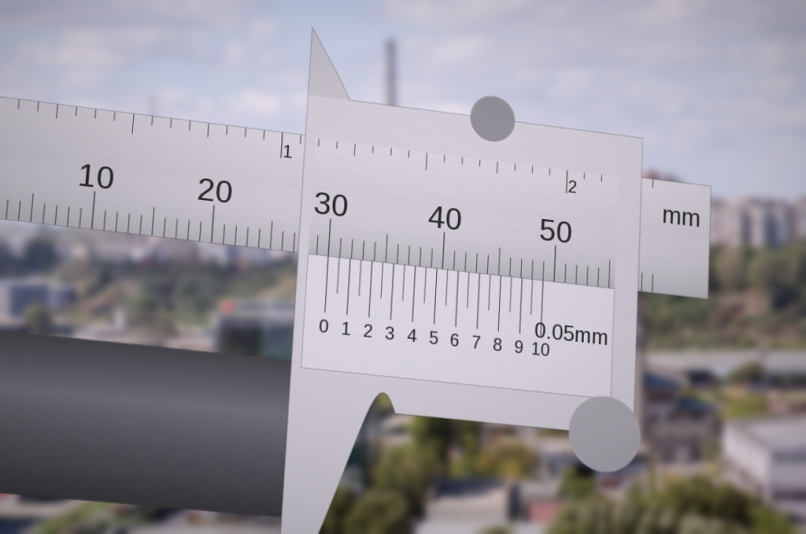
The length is 30.0; mm
